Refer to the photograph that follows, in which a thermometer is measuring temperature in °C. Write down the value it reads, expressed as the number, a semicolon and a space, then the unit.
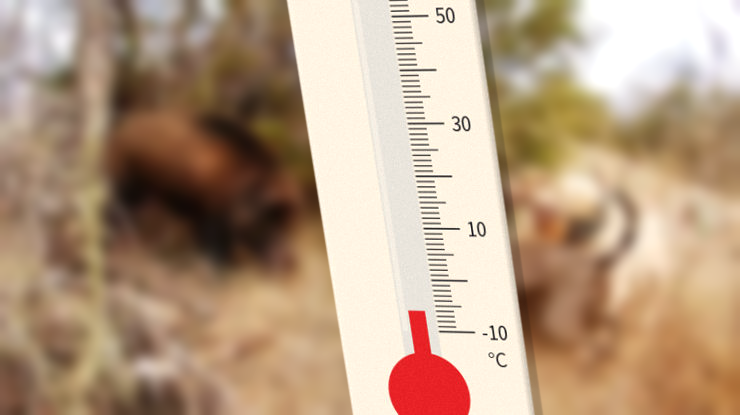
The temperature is -6; °C
